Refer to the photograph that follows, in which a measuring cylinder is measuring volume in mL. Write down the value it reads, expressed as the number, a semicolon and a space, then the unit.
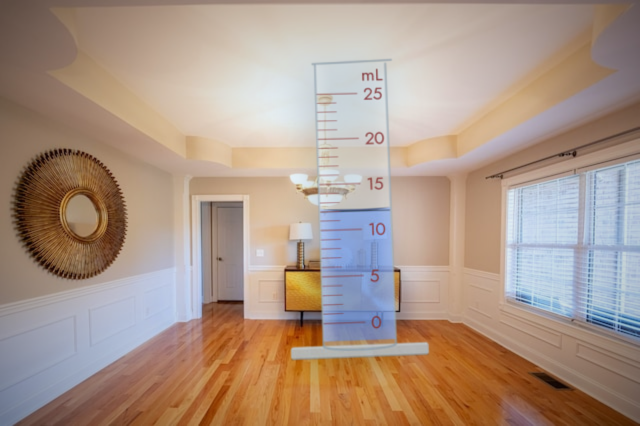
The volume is 12; mL
